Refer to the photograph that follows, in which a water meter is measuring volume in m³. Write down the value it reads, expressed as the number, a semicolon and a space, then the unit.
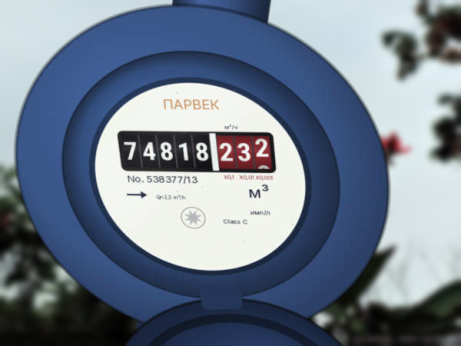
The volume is 74818.232; m³
